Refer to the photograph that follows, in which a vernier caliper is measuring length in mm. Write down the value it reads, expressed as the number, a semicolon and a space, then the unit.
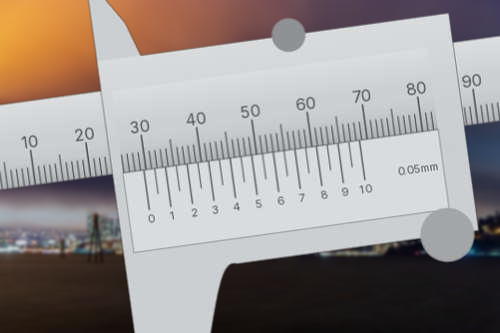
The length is 29.6; mm
